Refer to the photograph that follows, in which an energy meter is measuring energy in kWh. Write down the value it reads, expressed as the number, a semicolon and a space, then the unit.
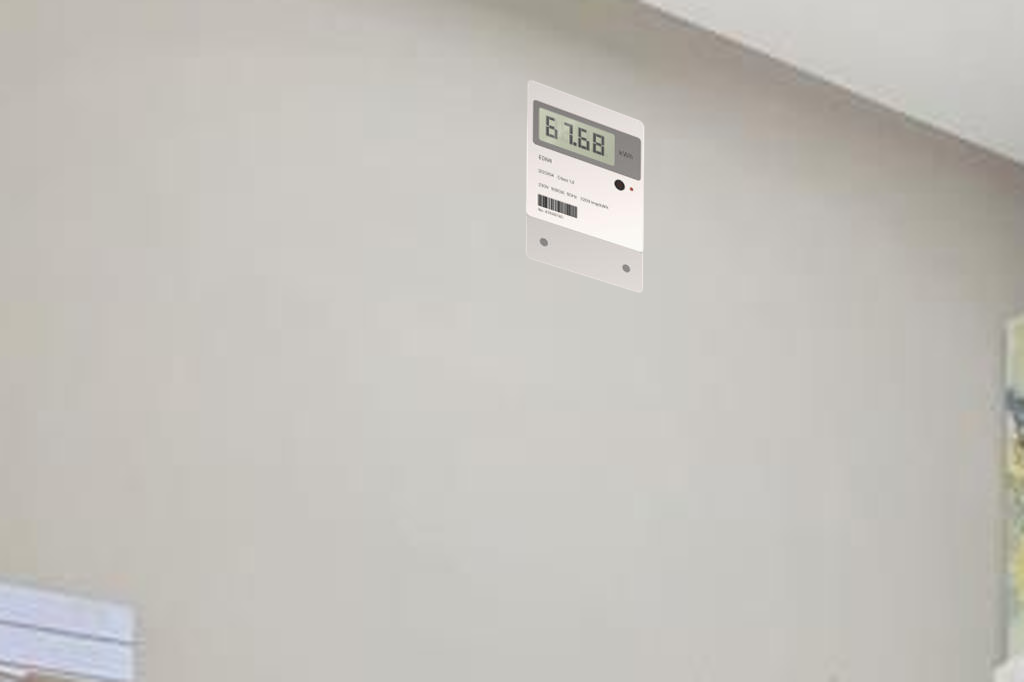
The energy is 67.68; kWh
